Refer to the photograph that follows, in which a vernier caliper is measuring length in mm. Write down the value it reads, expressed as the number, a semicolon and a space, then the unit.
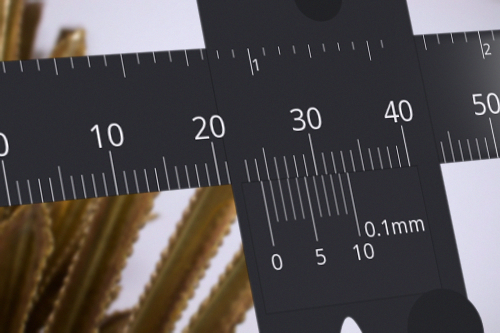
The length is 24.2; mm
